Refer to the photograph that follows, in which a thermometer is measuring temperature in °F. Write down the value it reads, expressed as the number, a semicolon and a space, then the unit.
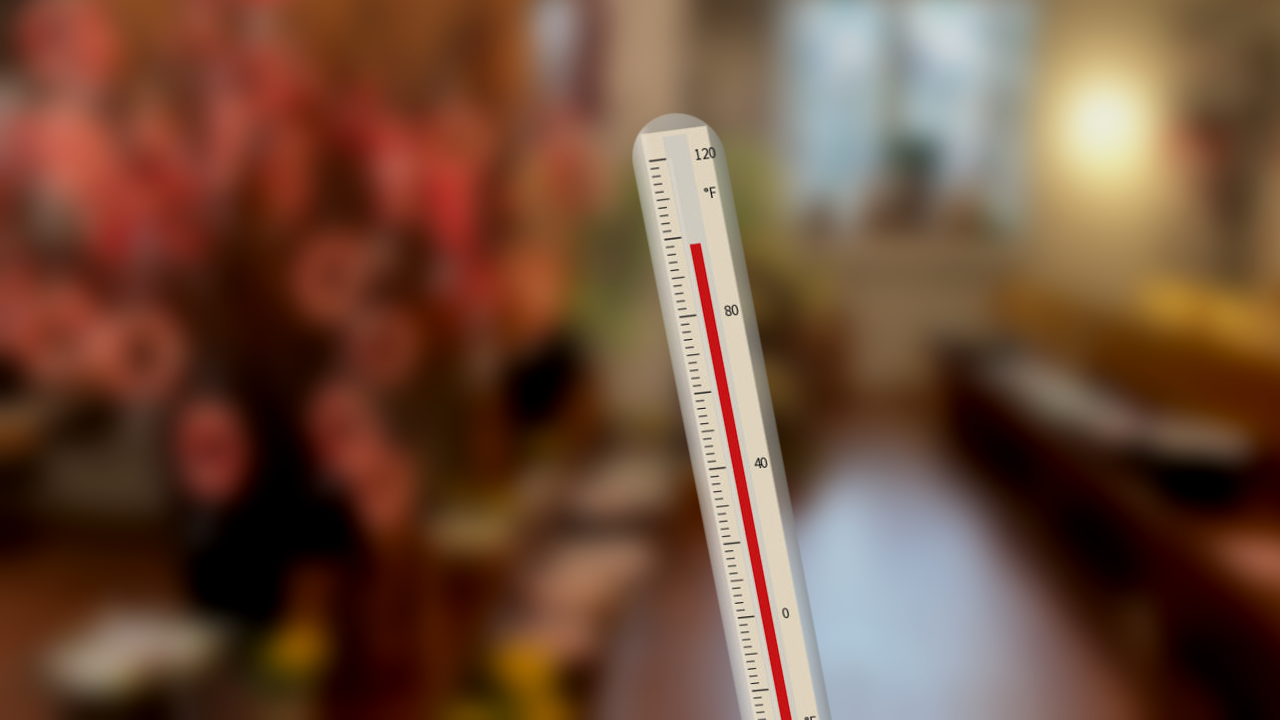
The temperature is 98; °F
